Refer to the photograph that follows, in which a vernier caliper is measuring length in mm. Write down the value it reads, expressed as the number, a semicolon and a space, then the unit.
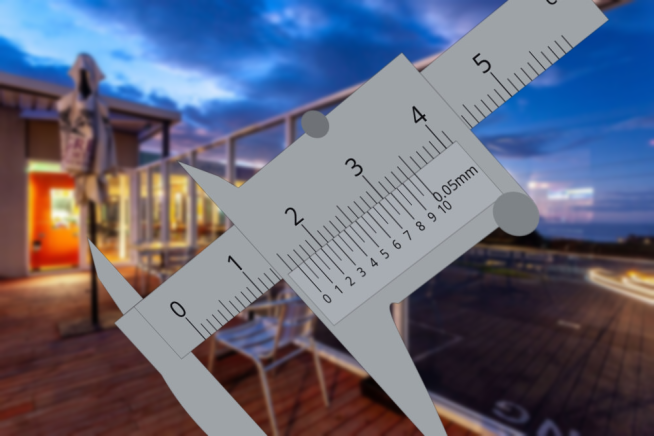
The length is 16.0; mm
